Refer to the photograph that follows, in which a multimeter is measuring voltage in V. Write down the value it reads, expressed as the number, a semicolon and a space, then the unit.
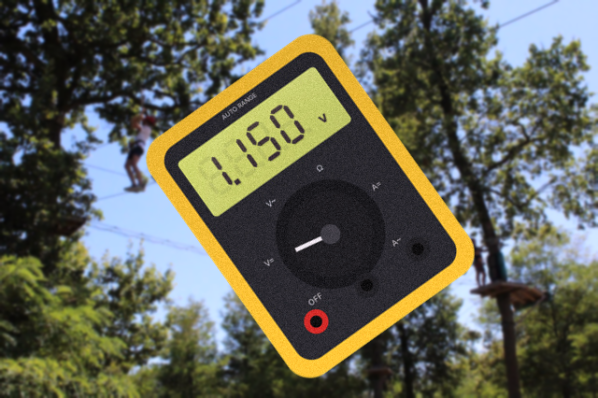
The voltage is 1.150; V
